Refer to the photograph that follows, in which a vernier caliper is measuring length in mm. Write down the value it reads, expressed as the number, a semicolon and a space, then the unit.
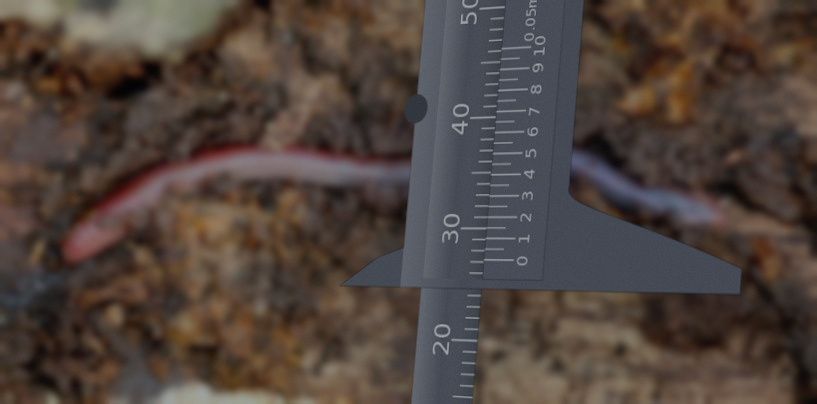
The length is 27.2; mm
